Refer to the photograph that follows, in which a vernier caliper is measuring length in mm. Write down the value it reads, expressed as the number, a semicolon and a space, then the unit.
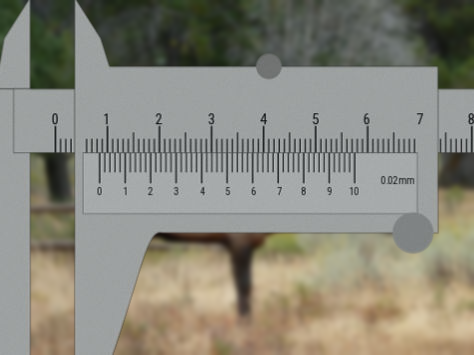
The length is 8.5; mm
